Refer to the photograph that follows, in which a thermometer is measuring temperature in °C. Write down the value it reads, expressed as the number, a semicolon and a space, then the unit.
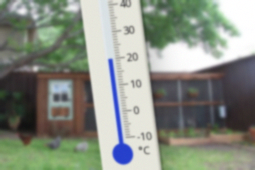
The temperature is 20; °C
